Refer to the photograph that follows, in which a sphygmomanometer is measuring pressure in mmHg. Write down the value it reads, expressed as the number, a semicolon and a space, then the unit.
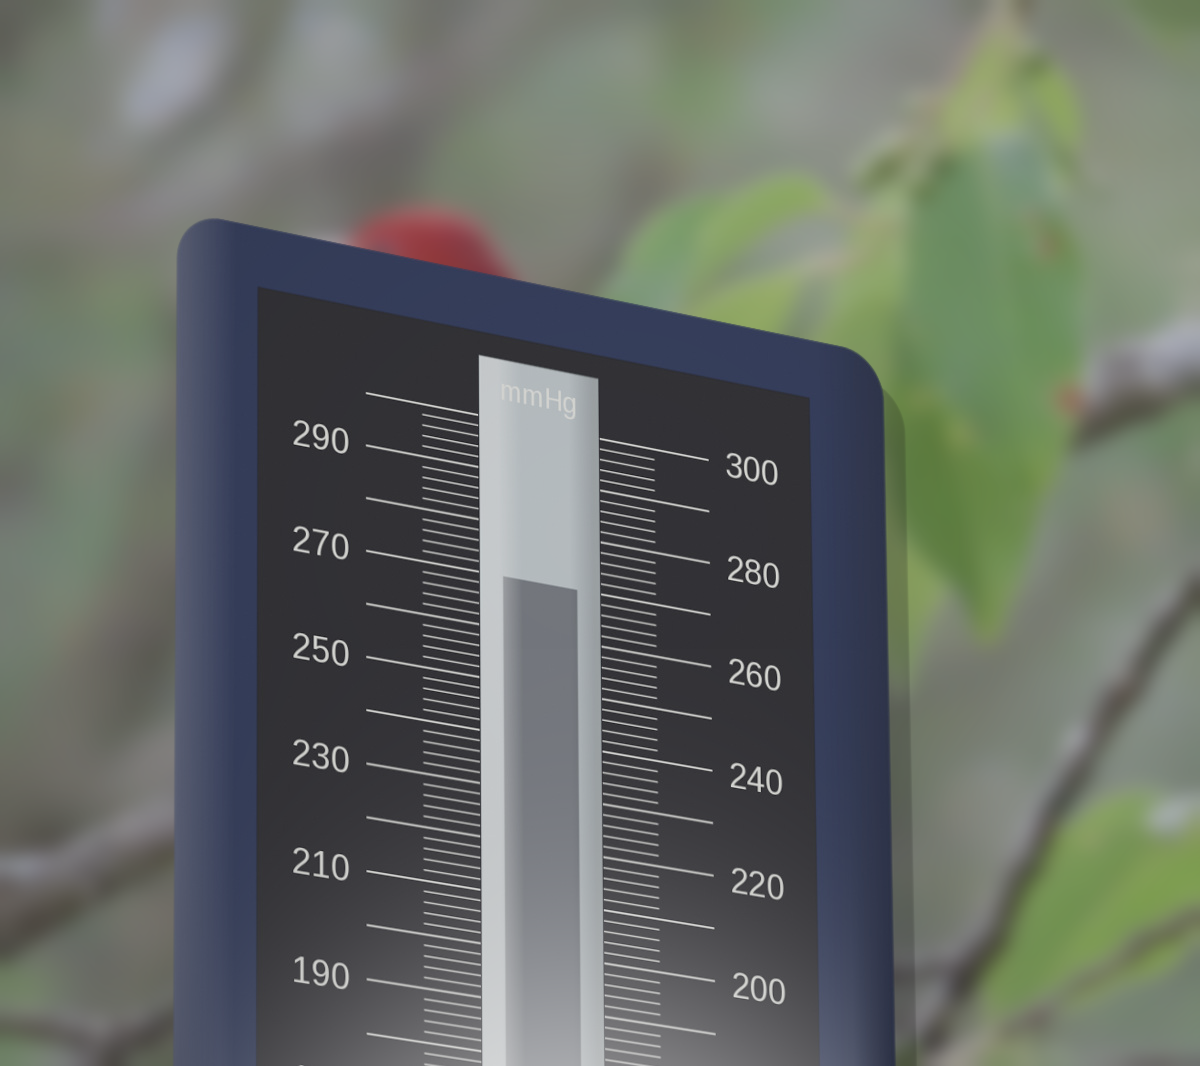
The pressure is 270; mmHg
